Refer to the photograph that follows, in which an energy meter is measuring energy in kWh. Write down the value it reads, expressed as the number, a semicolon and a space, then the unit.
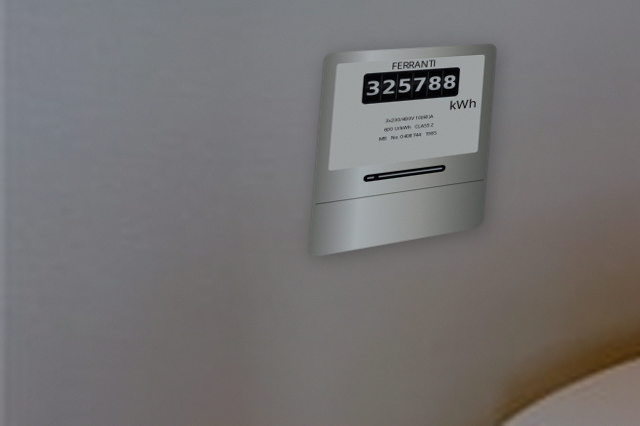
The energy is 325788; kWh
